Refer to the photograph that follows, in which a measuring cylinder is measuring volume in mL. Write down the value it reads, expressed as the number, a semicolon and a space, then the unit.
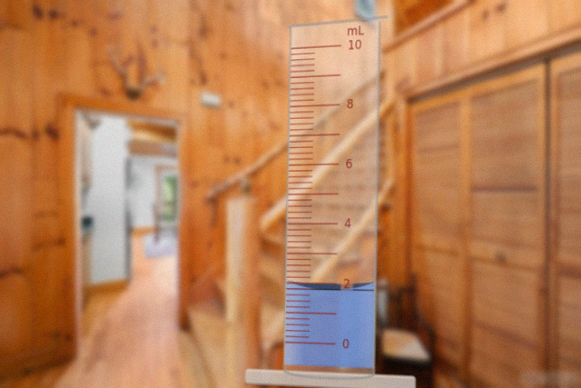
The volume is 1.8; mL
